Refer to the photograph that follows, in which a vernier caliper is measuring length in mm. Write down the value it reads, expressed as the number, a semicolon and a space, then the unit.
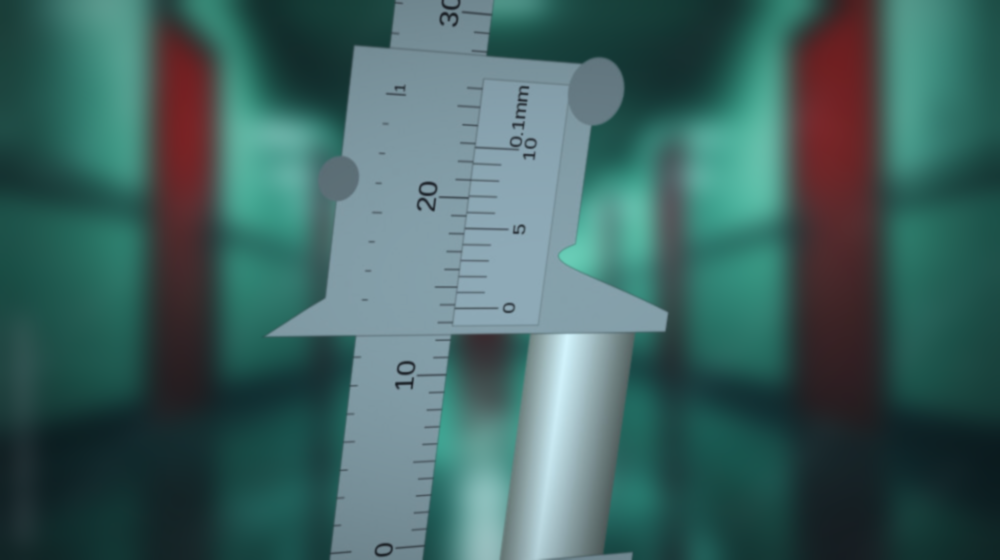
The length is 13.8; mm
